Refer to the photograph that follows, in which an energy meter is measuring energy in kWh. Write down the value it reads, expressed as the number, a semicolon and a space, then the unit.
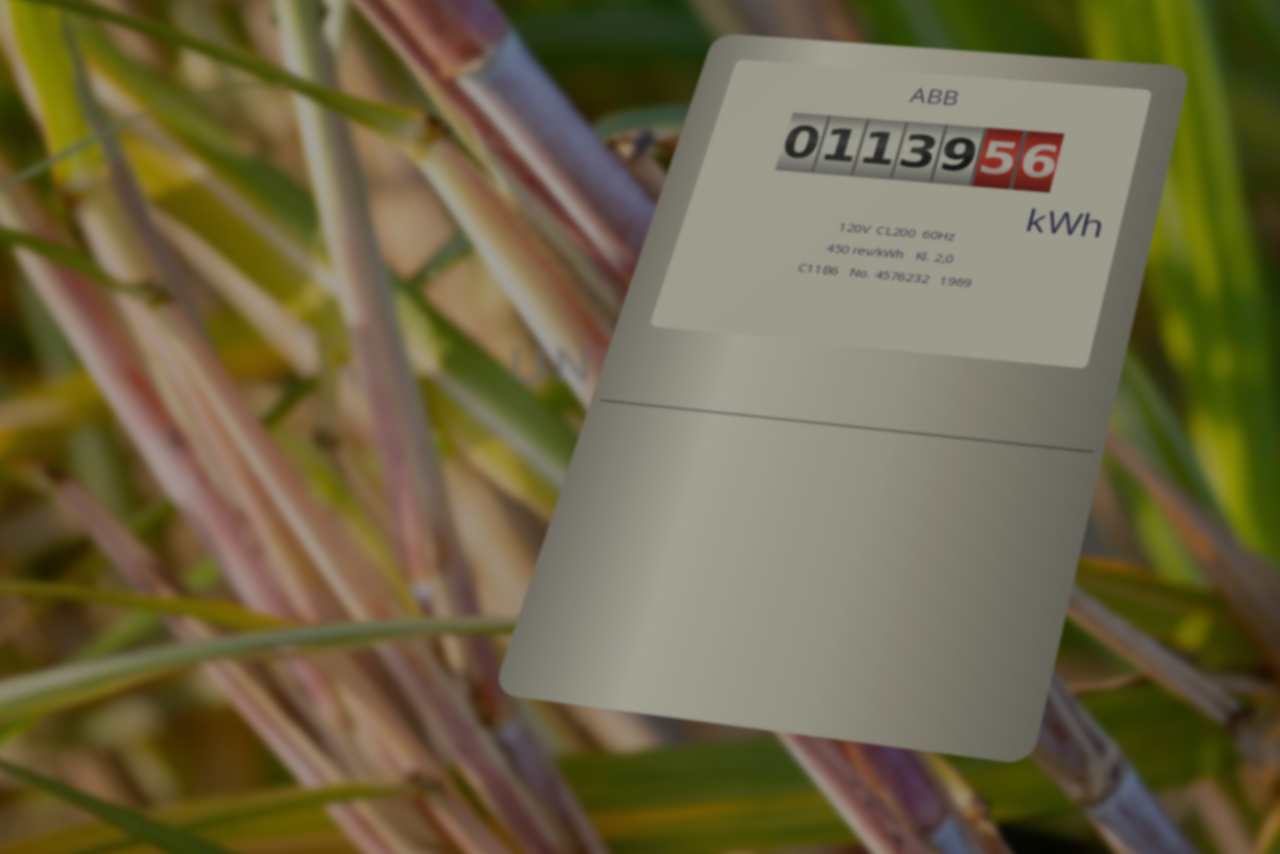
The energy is 1139.56; kWh
